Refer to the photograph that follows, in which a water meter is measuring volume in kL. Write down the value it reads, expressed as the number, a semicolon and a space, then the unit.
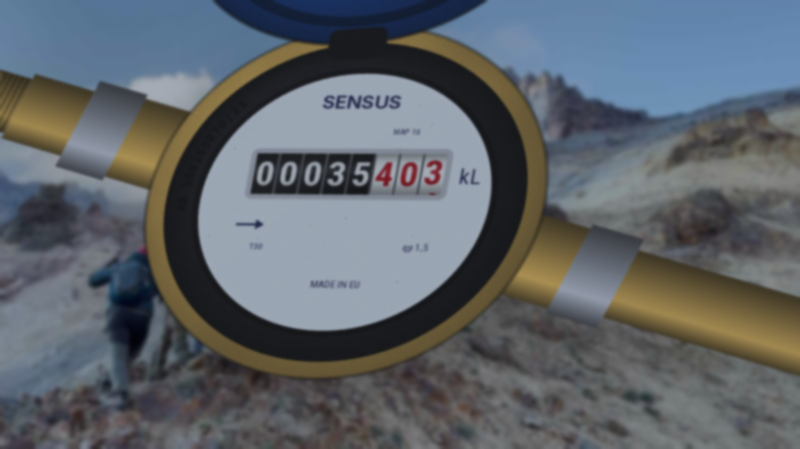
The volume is 35.403; kL
